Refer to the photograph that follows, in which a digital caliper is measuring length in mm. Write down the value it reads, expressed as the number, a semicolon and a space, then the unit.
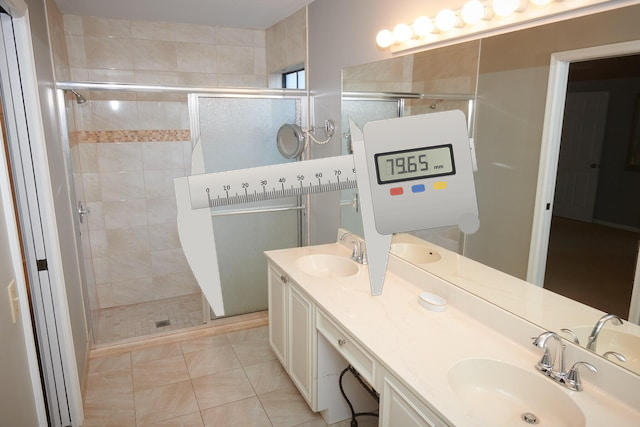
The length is 79.65; mm
